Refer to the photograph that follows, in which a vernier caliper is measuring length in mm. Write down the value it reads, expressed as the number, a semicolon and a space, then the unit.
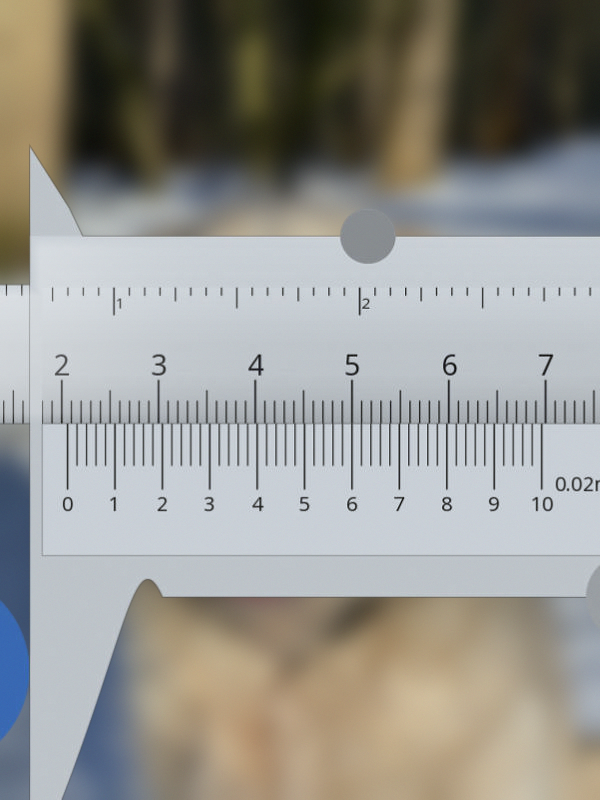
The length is 20.6; mm
